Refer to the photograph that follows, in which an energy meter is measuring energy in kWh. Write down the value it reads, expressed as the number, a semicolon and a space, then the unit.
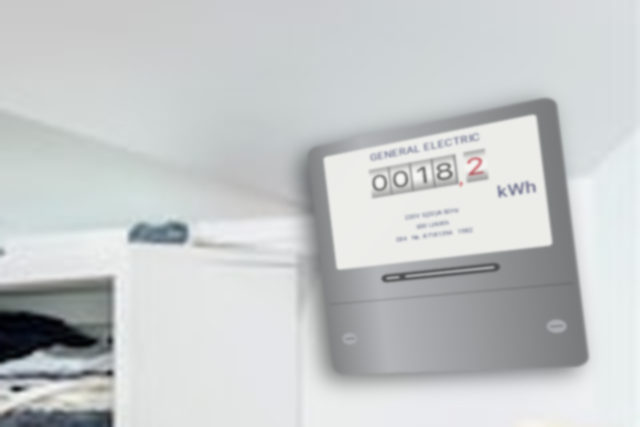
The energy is 18.2; kWh
